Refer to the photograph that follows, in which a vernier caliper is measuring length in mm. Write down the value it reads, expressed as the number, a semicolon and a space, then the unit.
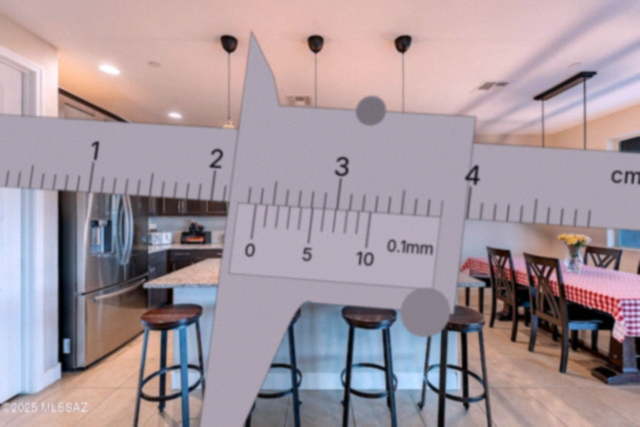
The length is 23.6; mm
